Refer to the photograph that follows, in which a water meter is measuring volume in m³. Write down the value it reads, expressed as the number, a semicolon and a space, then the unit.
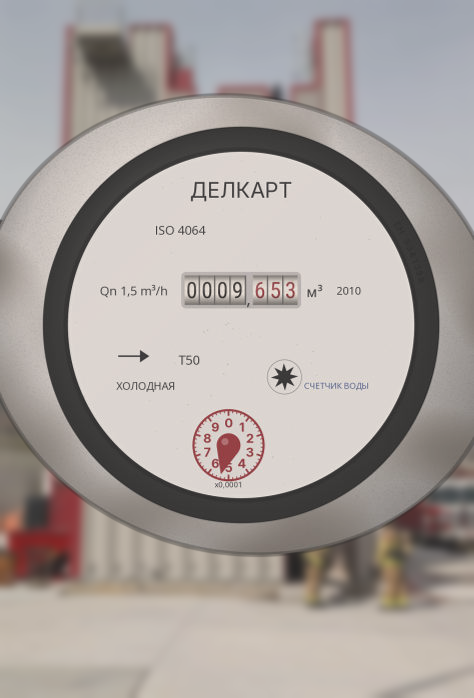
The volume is 9.6535; m³
